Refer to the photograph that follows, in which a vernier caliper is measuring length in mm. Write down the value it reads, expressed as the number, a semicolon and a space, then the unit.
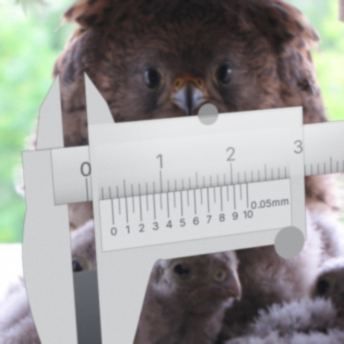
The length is 3.2; mm
